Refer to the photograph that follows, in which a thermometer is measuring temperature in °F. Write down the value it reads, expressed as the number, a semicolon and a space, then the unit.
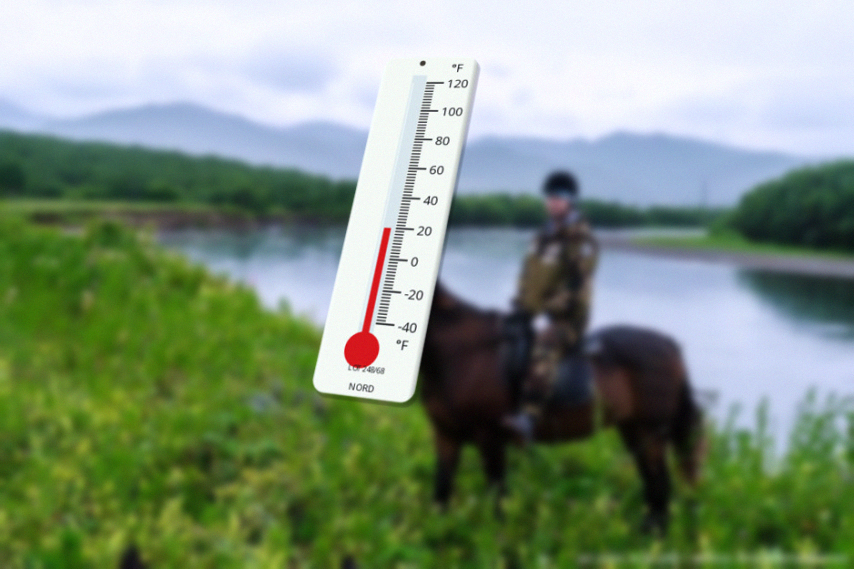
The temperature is 20; °F
